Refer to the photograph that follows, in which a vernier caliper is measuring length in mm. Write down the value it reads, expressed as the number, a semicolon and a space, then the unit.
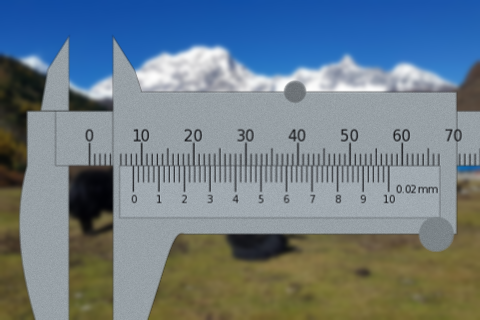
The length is 8.4; mm
